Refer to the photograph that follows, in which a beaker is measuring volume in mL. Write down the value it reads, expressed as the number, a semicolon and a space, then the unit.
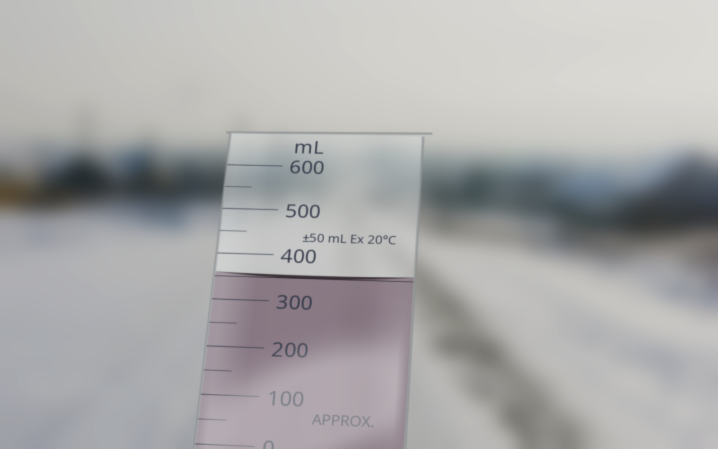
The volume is 350; mL
